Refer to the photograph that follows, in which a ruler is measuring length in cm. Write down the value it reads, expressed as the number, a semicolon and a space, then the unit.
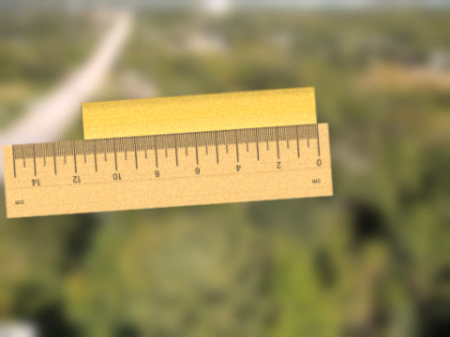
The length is 11.5; cm
